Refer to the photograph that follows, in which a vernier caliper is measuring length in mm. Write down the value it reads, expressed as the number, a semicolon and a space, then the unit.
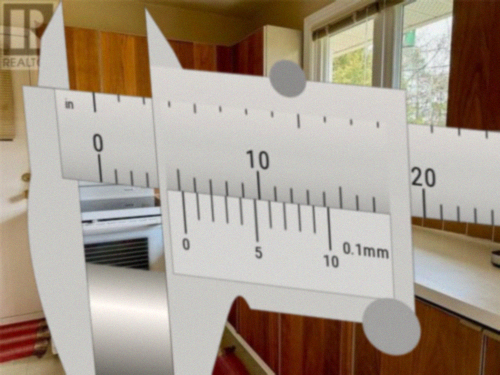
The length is 5.2; mm
